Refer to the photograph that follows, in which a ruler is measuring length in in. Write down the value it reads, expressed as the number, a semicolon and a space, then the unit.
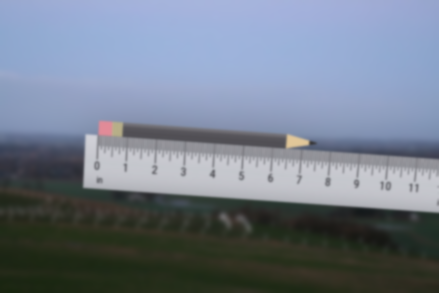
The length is 7.5; in
